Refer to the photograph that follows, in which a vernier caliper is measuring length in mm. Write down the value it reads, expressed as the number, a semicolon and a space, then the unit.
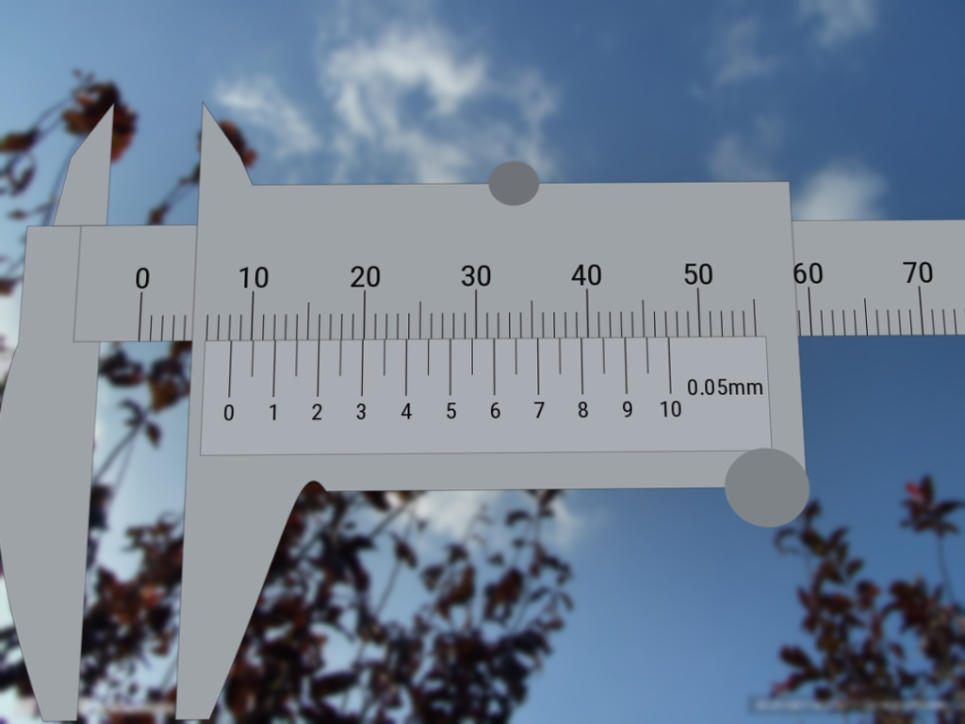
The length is 8.2; mm
